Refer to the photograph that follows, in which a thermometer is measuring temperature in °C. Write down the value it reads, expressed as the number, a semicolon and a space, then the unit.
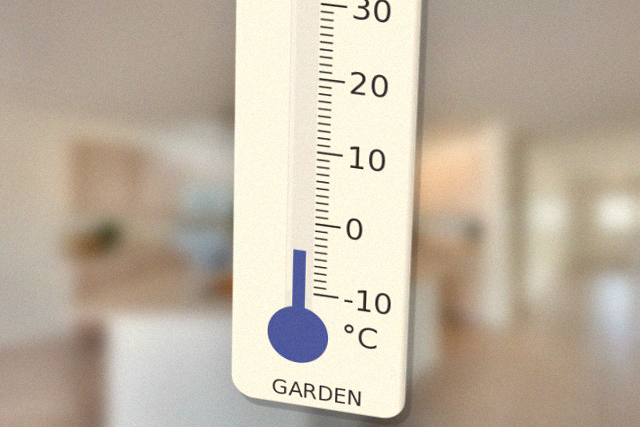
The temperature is -4; °C
